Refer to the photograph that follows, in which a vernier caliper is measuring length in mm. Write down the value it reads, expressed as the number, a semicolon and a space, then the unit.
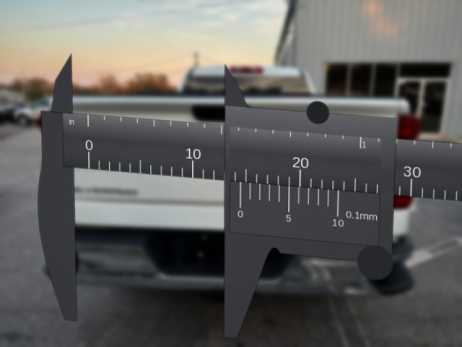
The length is 14.5; mm
